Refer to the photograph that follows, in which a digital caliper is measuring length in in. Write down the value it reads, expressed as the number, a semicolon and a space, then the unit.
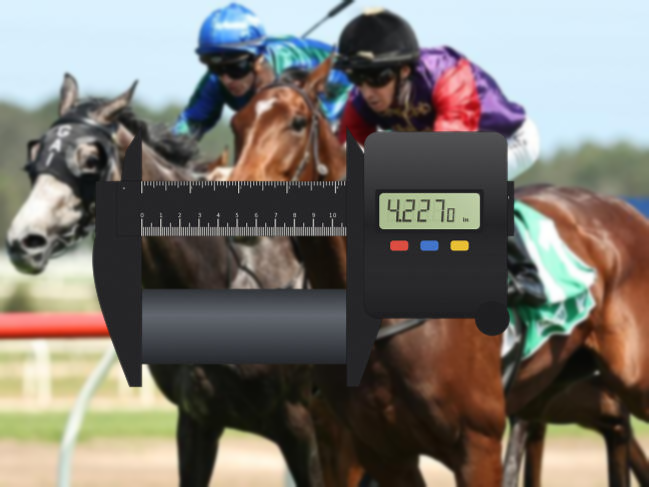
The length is 4.2270; in
